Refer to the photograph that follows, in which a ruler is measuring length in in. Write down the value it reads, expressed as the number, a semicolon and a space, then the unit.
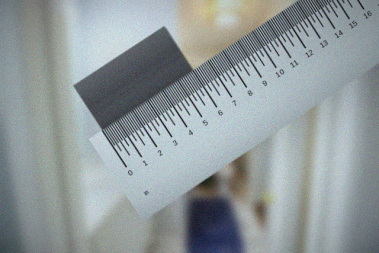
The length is 6; in
